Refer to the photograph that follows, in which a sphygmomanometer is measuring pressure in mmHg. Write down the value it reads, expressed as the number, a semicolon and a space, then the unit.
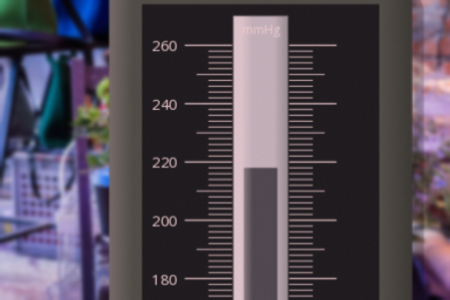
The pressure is 218; mmHg
